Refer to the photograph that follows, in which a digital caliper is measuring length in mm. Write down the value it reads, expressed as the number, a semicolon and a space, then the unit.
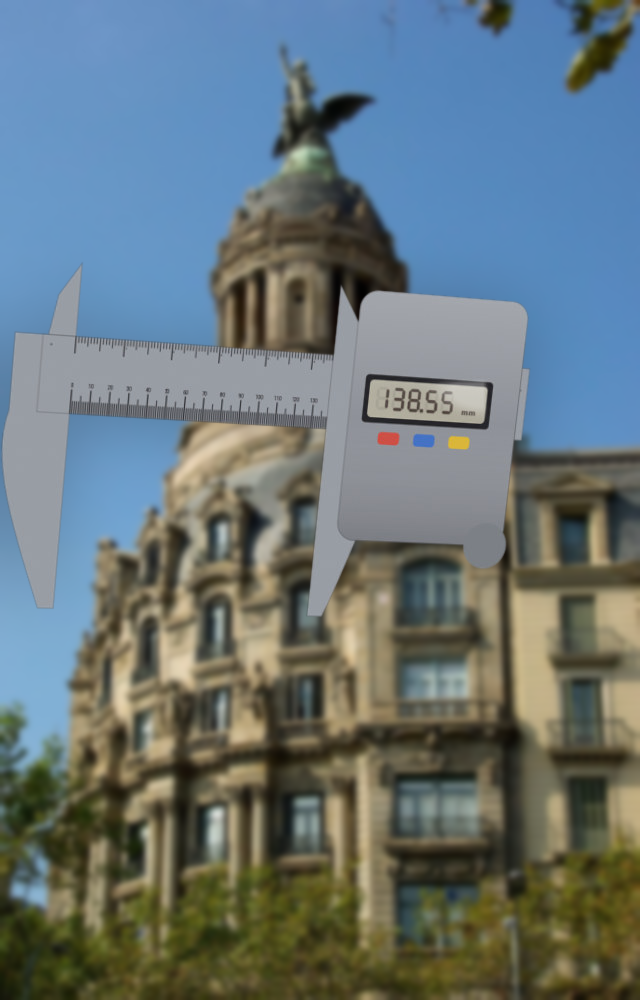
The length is 138.55; mm
